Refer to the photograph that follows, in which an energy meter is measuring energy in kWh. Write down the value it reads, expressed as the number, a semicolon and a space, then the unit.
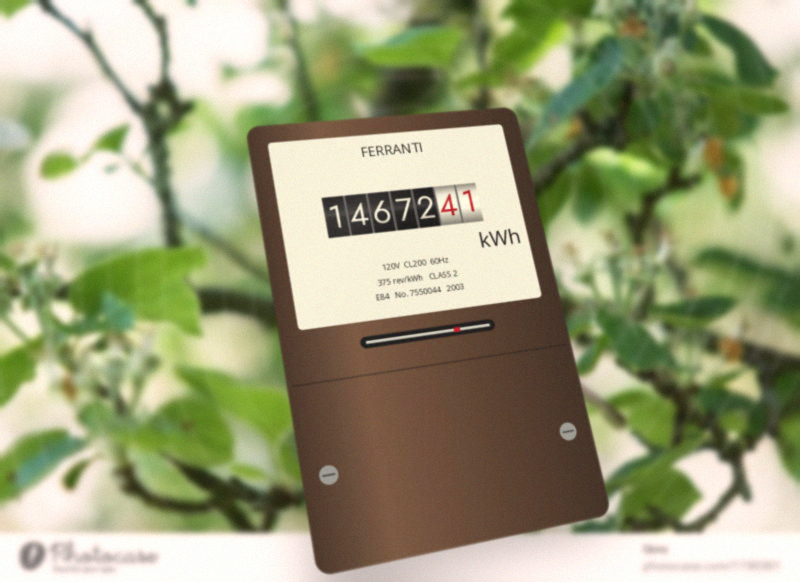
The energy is 14672.41; kWh
